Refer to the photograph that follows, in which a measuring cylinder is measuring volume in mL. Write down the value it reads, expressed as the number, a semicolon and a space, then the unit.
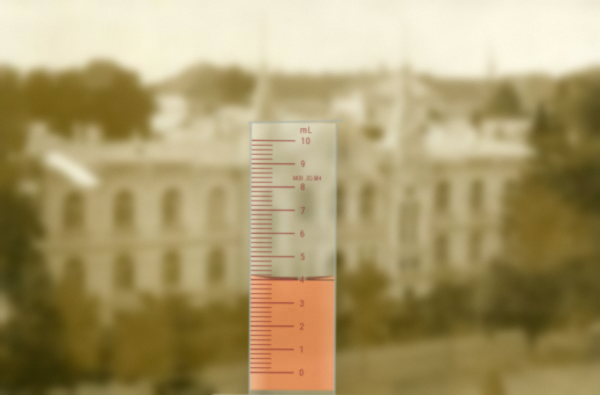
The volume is 4; mL
